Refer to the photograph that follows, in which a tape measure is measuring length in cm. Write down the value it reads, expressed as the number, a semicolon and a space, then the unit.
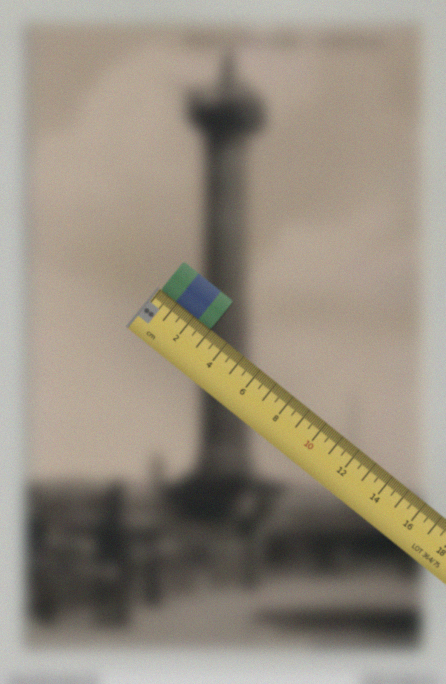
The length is 3; cm
